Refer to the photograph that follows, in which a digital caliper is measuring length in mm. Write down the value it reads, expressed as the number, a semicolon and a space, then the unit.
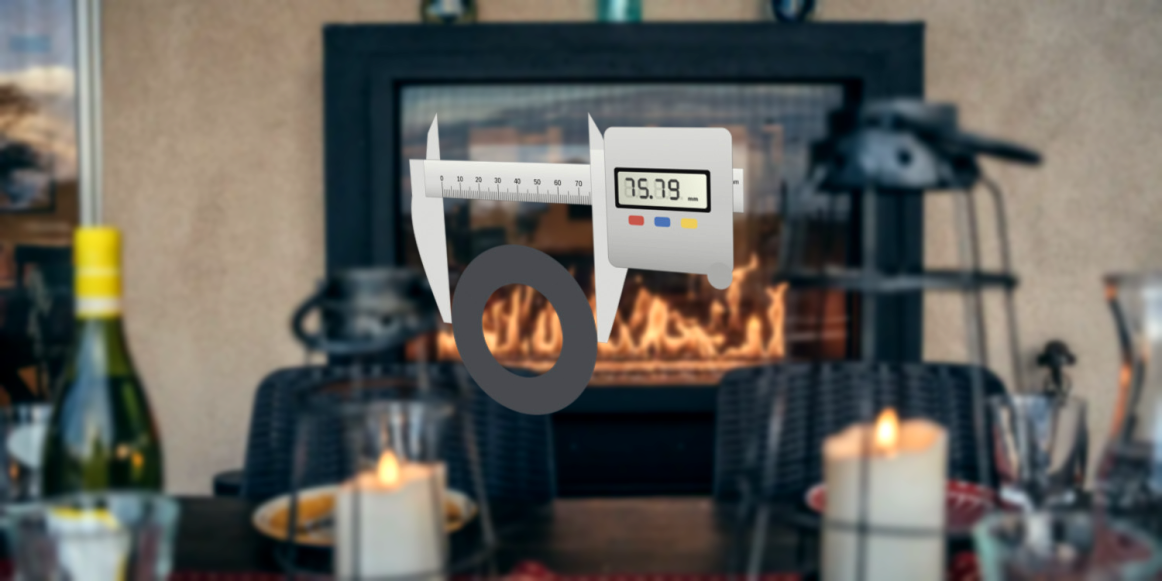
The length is 75.79; mm
